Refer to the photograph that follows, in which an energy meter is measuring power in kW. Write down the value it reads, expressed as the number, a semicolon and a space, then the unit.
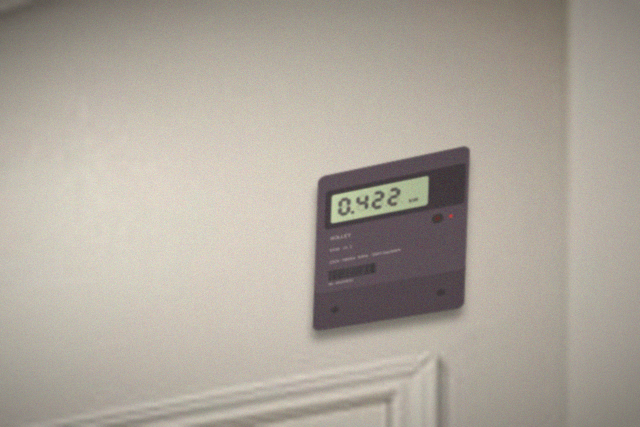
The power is 0.422; kW
